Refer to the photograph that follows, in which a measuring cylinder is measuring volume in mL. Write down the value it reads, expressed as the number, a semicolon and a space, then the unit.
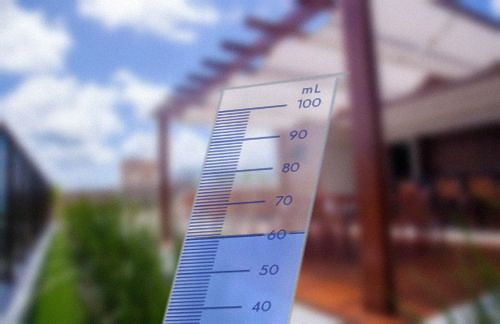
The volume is 60; mL
